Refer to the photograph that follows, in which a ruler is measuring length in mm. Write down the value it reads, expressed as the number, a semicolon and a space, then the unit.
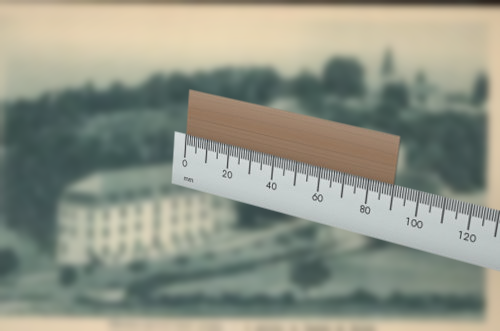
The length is 90; mm
